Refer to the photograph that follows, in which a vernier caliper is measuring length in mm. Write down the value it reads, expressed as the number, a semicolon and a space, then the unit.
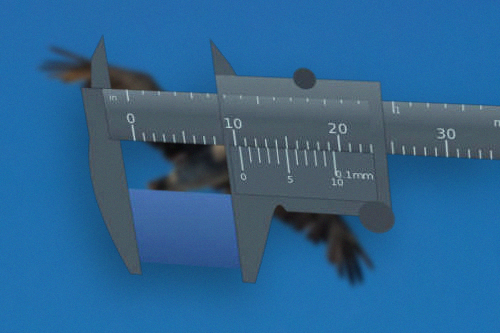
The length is 10.4; mm
